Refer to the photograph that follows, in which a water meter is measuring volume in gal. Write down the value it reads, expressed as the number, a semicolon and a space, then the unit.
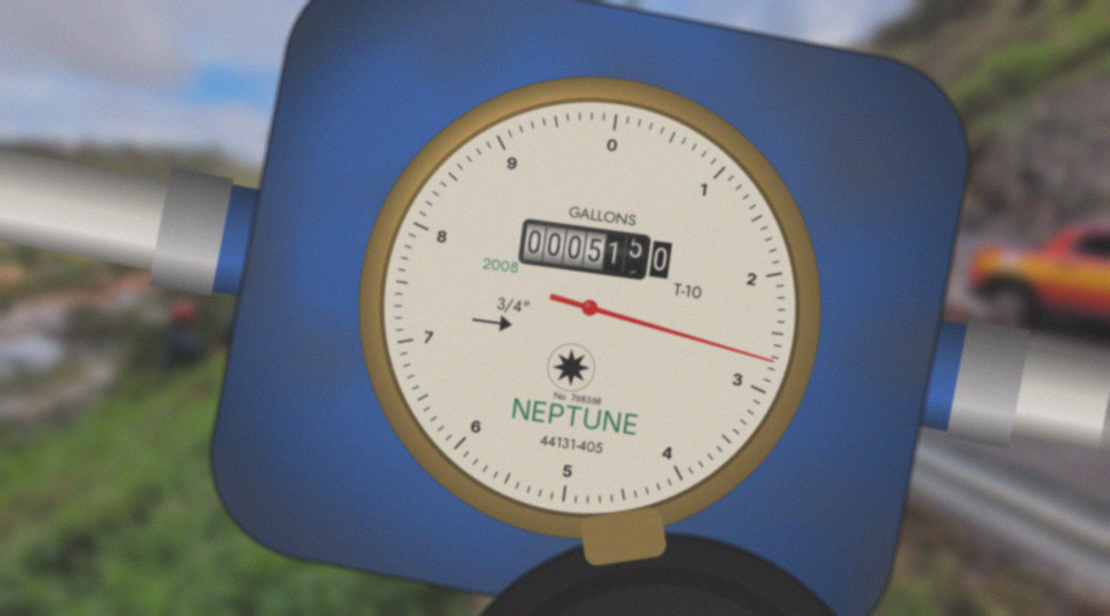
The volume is 5152.7; gal
